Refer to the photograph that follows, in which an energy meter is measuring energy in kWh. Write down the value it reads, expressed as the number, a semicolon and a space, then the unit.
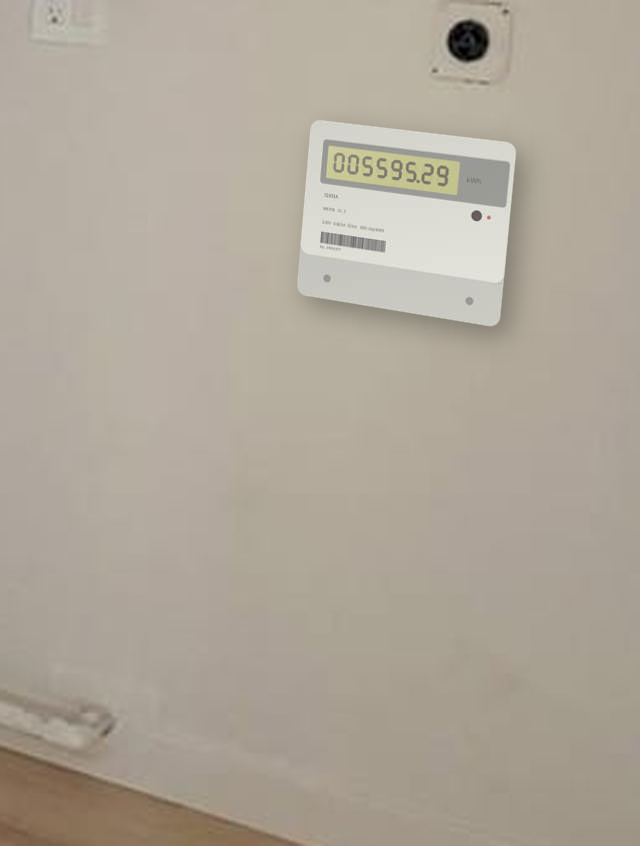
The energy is 5595.29; kWh
